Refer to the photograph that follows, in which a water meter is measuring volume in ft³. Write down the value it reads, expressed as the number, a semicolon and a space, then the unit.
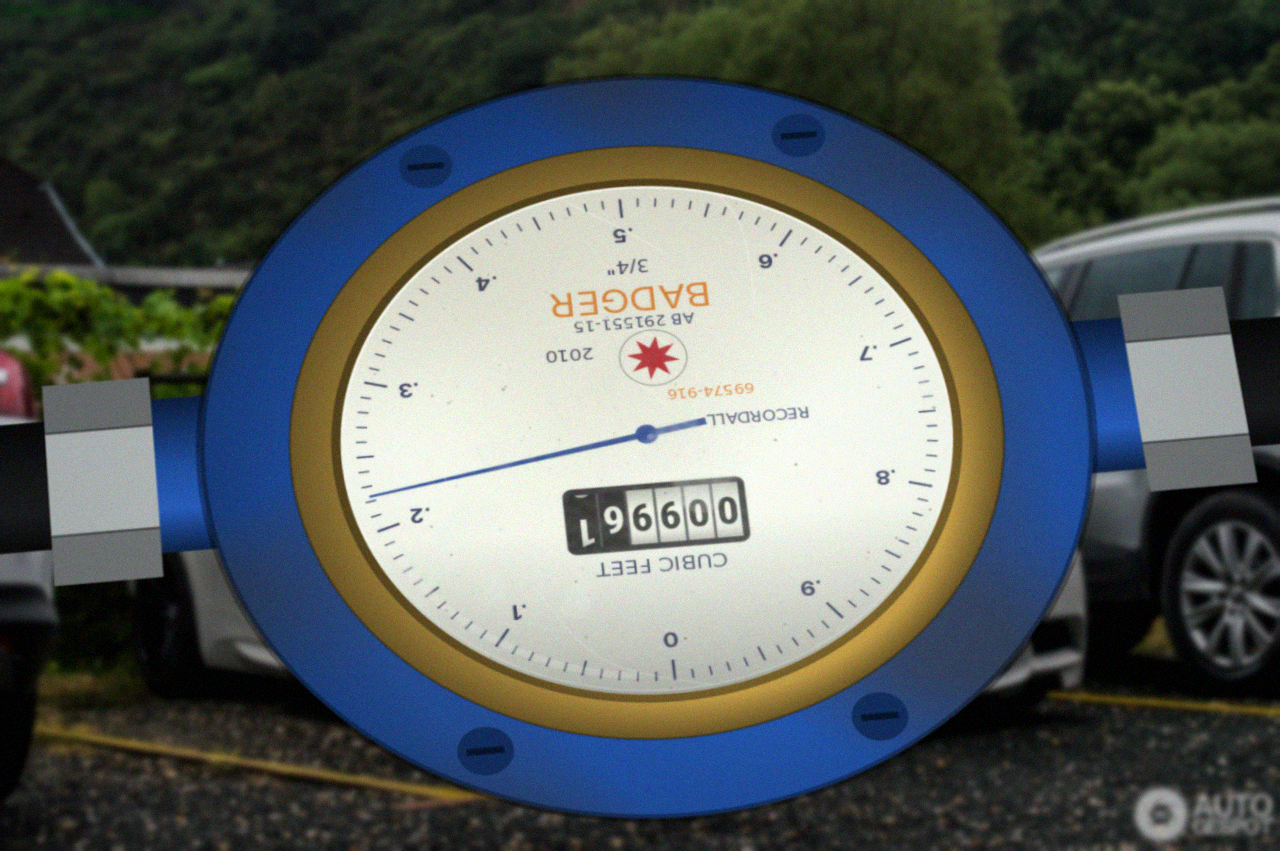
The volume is 9961.22; ft³
